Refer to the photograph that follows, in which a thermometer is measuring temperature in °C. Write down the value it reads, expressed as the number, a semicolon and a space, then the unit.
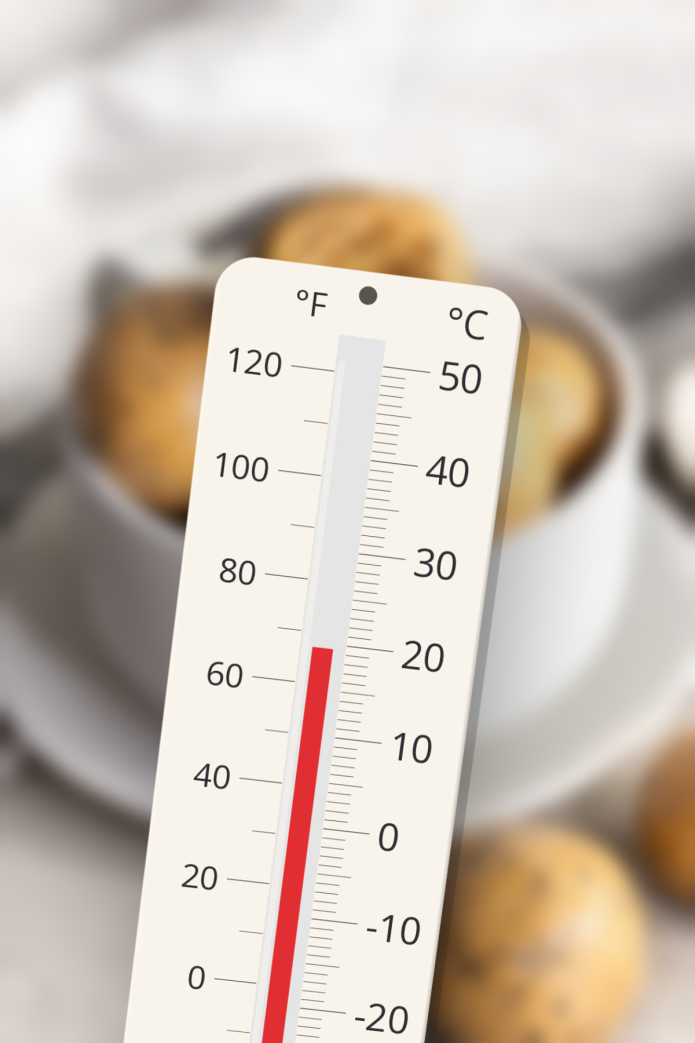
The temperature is 19.5; °C
